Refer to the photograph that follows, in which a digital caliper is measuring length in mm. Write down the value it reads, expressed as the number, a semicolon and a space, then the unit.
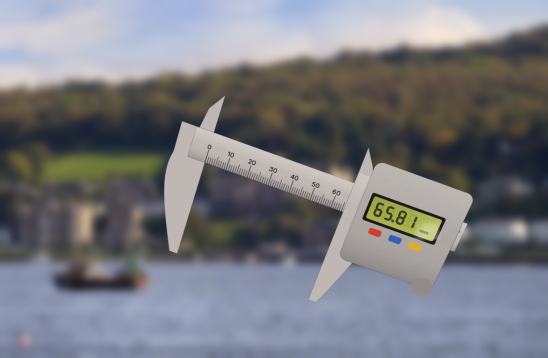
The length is 65.81; mm
